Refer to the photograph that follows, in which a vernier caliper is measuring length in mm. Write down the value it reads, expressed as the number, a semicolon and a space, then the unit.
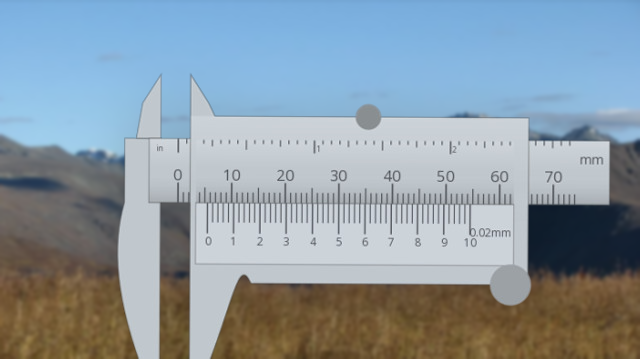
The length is 5.5; mm
